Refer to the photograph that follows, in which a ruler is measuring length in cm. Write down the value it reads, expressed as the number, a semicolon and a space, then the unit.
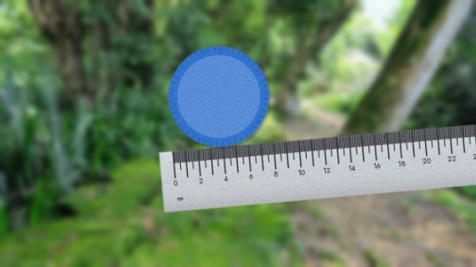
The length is 8; cm
